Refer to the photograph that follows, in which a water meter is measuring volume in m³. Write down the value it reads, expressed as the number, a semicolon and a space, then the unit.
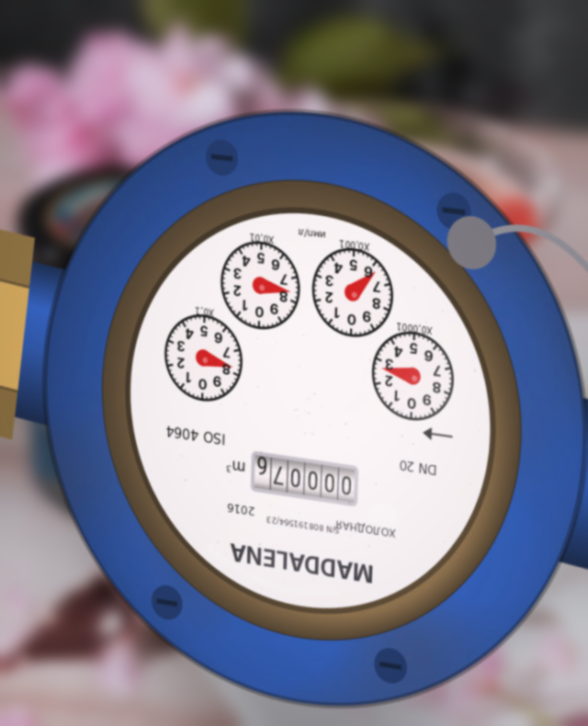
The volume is 75.7762; m³
